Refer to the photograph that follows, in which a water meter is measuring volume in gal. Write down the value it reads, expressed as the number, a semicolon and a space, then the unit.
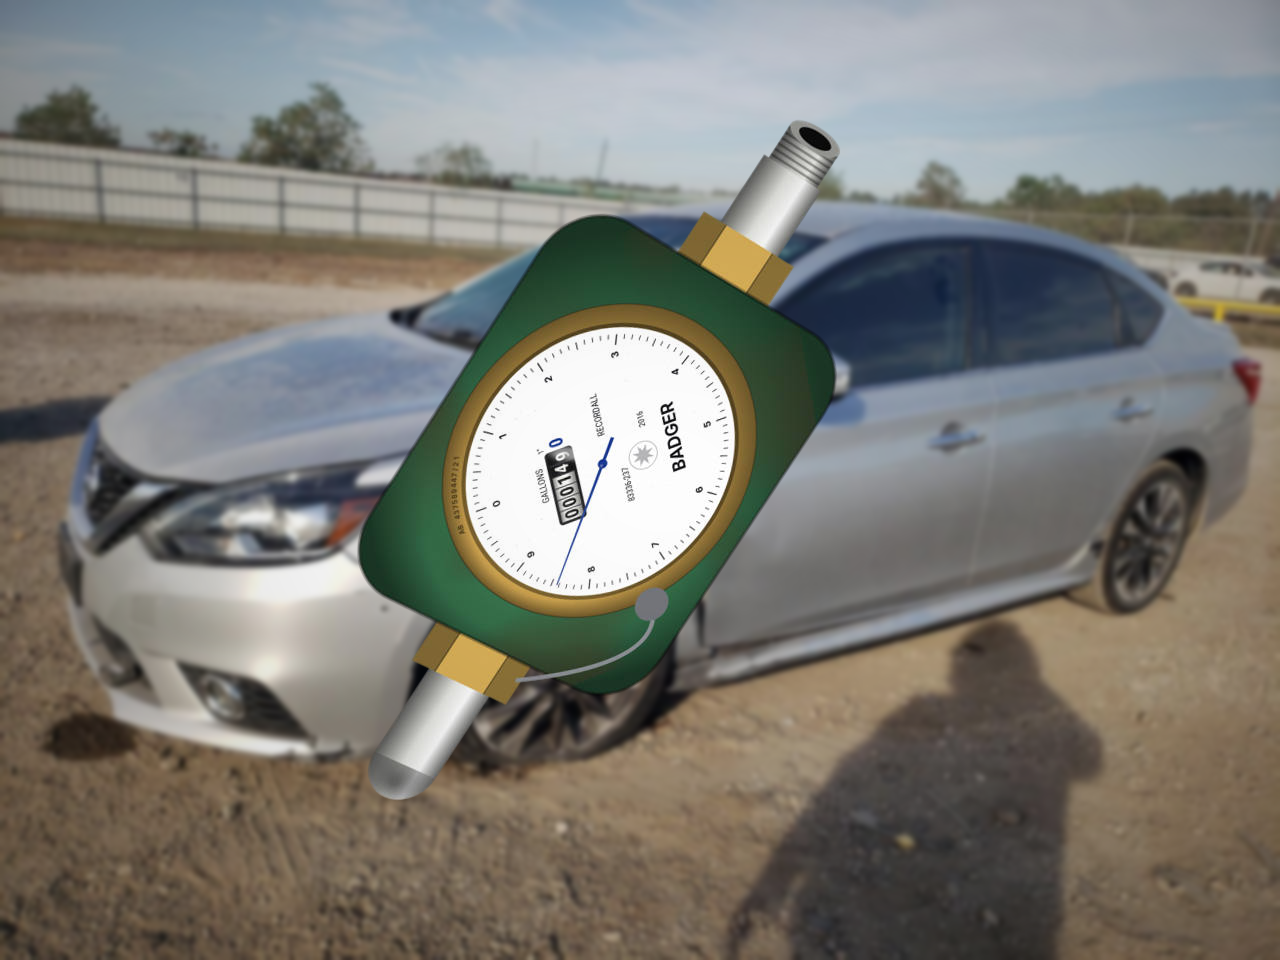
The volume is 1488.4; gal
